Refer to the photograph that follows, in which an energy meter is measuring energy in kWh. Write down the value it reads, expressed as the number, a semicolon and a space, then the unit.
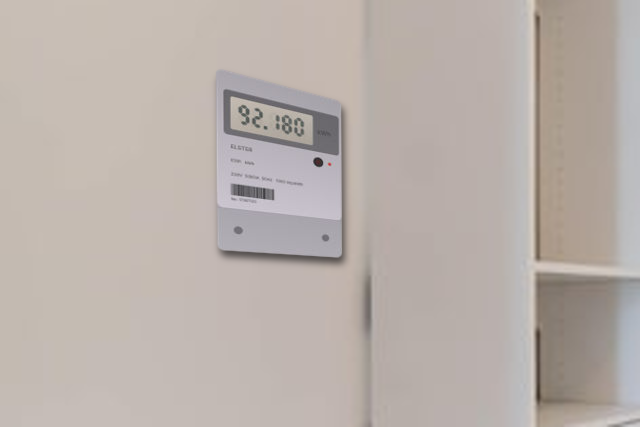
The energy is 92.180; kWh
